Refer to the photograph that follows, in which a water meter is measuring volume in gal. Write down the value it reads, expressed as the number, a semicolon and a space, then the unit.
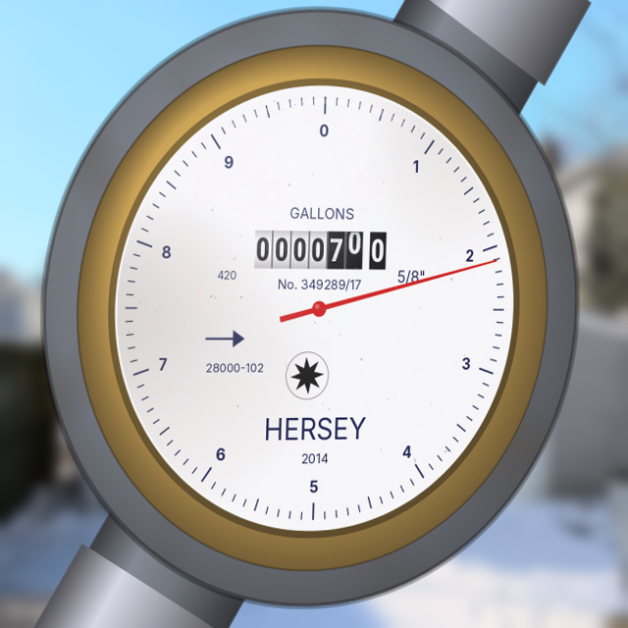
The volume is 702.1; gal
